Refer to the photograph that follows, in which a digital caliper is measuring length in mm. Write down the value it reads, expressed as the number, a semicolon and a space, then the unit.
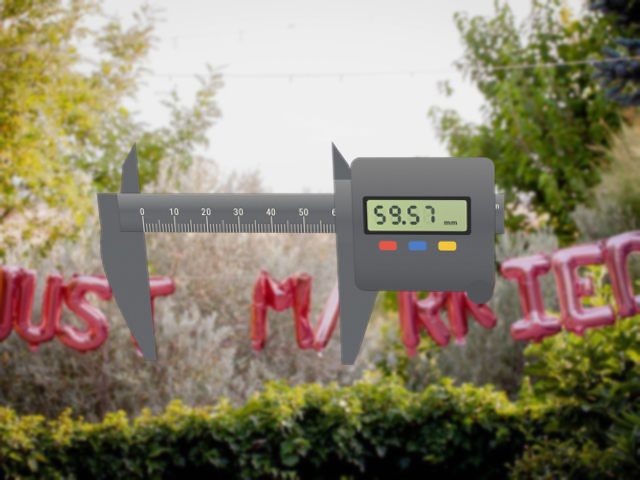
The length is 59.57; mm
